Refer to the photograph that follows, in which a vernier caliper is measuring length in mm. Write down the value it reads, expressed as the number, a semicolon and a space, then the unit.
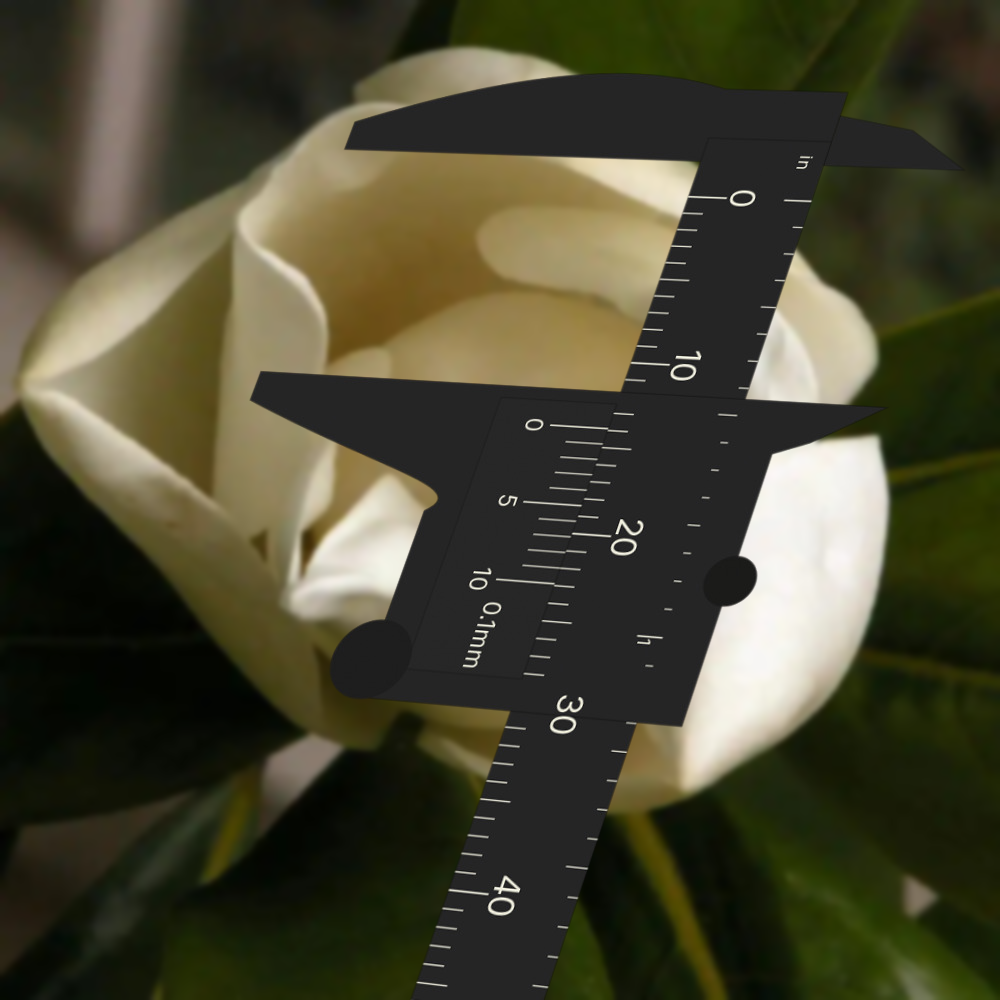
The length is 13.9; mm
